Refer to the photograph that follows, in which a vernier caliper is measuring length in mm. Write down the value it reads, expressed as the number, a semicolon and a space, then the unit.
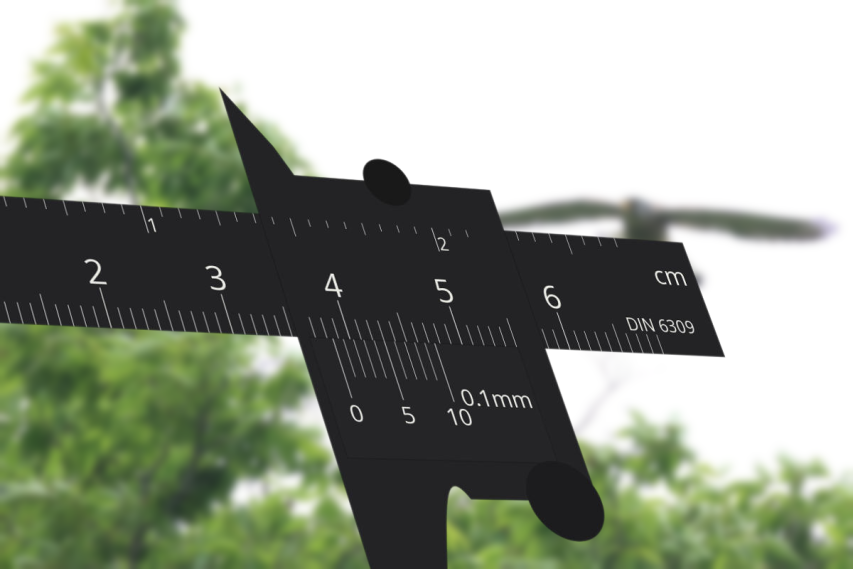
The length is 38.5; mm
